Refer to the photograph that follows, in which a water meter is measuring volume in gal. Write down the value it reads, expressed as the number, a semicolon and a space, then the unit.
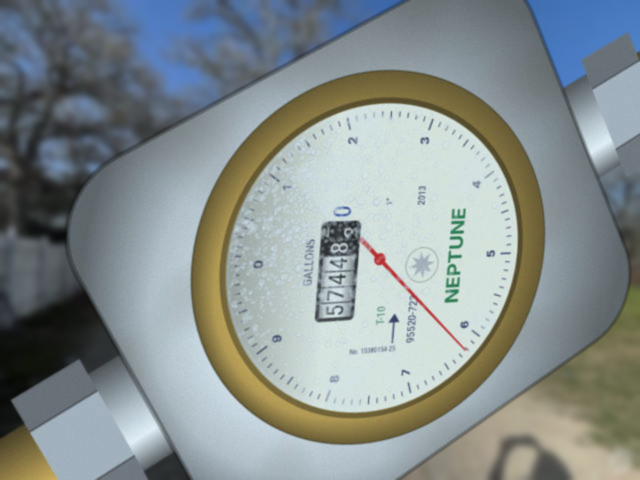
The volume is 5744826.2; gal
